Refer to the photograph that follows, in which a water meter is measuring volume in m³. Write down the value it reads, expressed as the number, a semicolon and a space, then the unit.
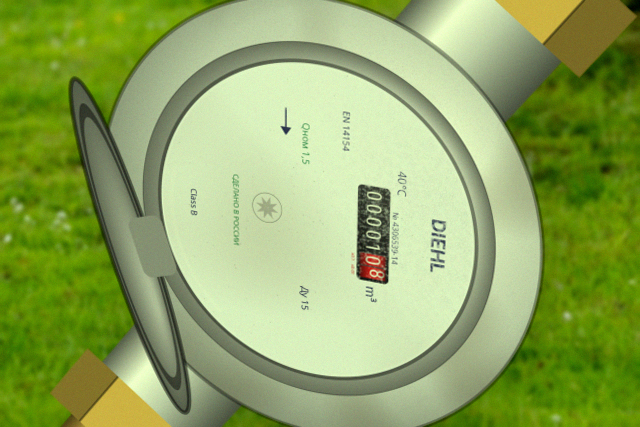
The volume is 1.08; m³
